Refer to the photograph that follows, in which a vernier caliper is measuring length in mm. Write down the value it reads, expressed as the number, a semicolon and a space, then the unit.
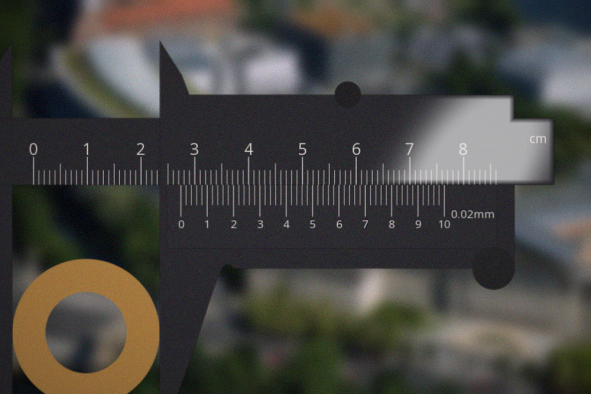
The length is 27.4; mm
